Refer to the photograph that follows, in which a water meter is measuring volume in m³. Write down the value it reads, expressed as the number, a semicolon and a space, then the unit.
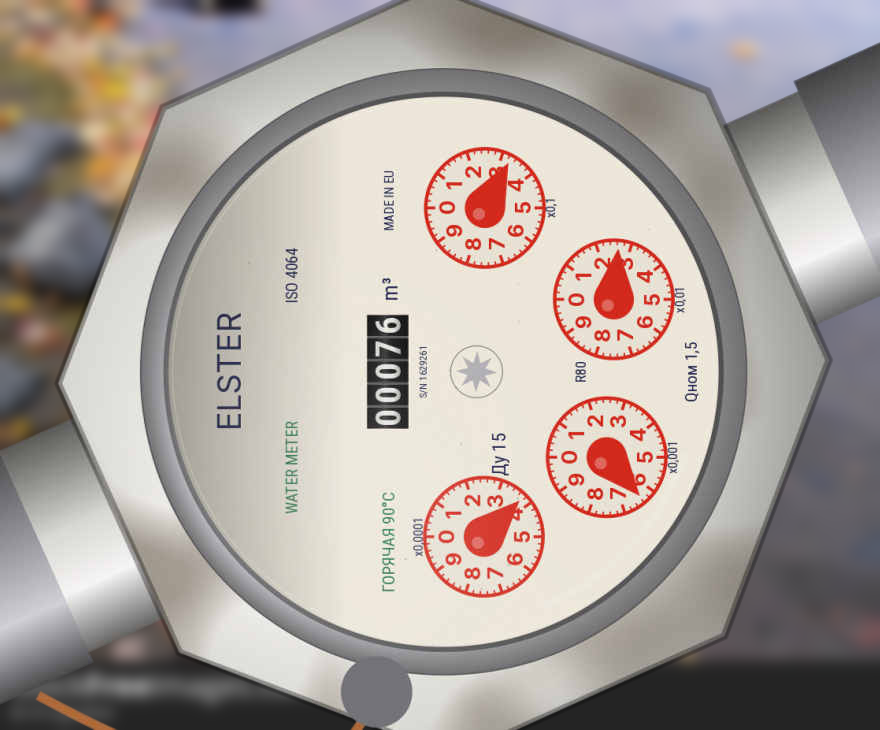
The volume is 76.3263; m³
